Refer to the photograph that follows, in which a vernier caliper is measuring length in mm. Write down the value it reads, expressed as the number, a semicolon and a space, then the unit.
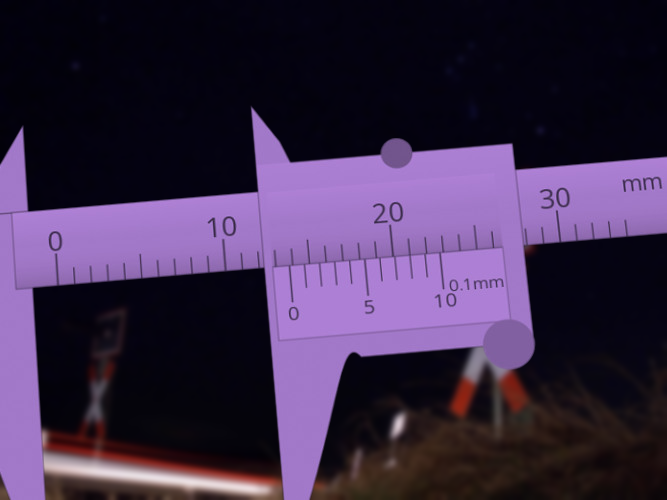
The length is 13.8; mm
